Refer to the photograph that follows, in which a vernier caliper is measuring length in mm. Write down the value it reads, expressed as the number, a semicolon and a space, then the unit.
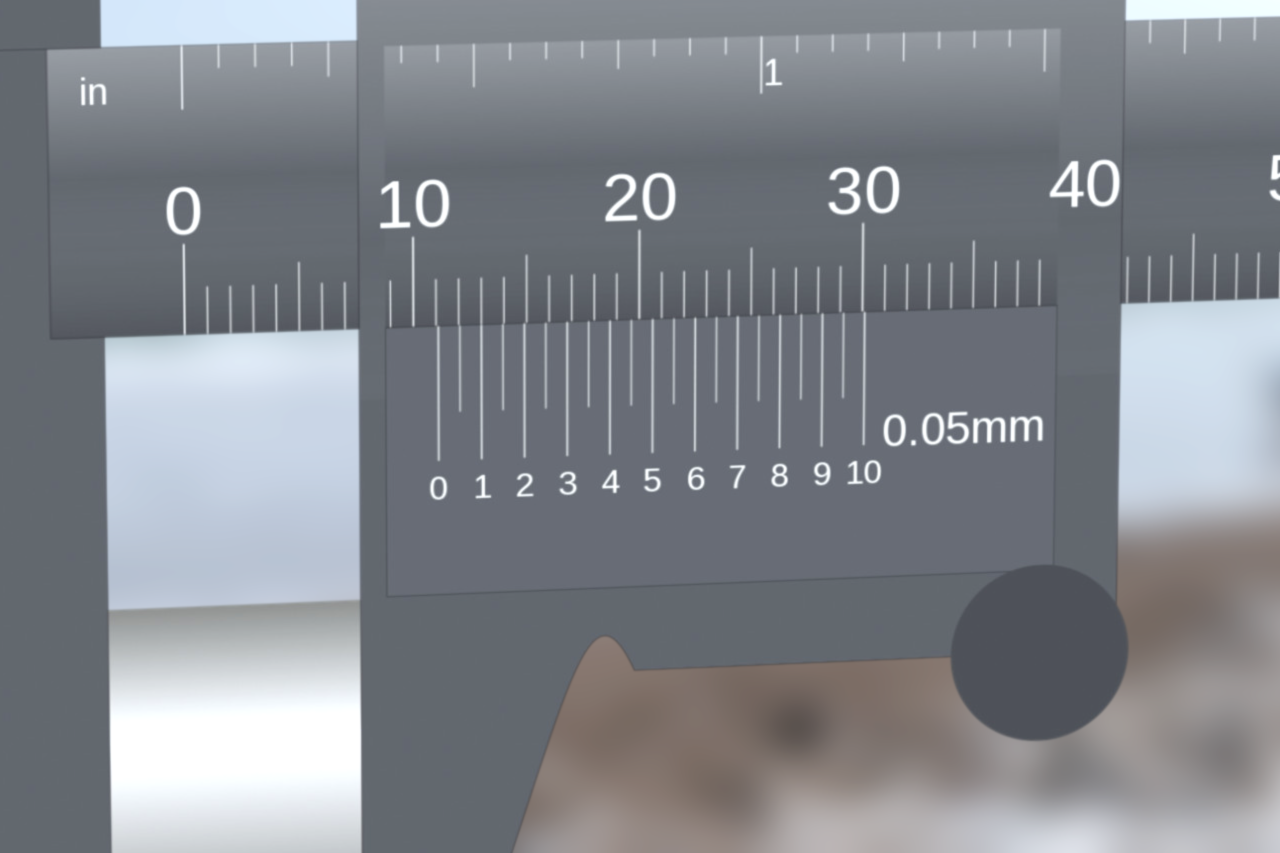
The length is 11.1; mm
